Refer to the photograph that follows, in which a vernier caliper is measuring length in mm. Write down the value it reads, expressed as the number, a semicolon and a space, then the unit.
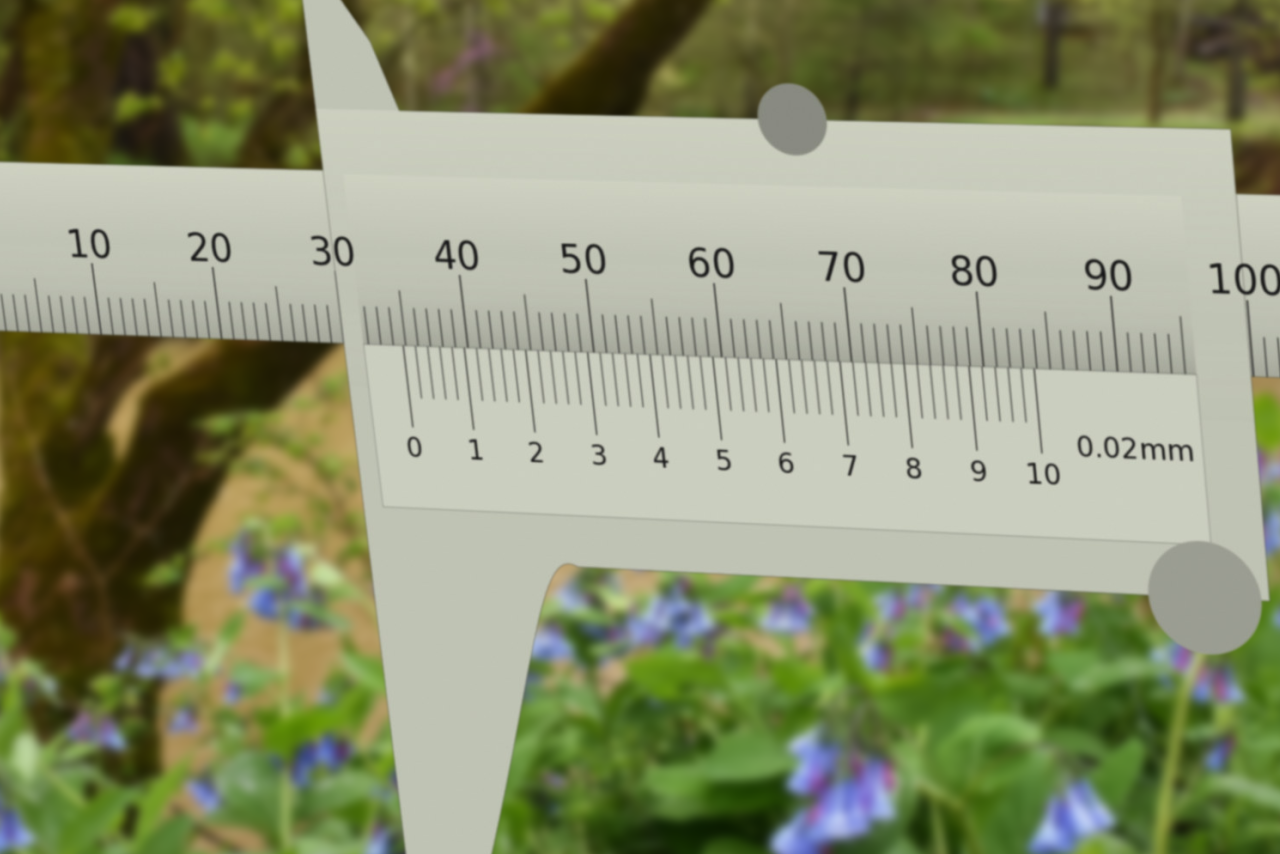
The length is 34.8; mm
